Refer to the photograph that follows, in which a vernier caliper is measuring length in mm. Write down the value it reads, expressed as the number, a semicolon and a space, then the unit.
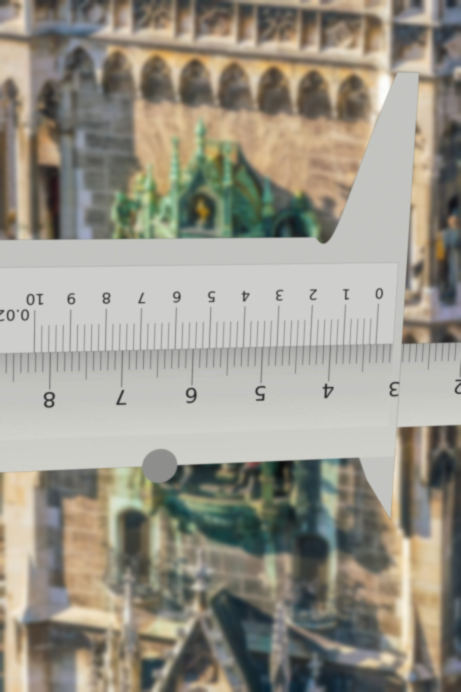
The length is 33.2; mm
